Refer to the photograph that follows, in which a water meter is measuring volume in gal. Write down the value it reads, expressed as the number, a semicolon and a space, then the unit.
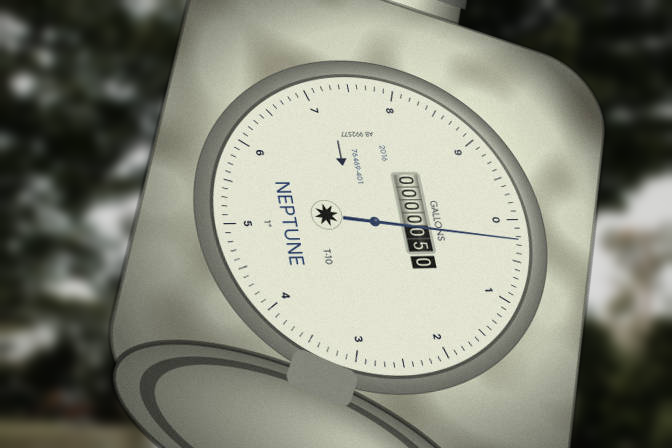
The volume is 50.2; gal
